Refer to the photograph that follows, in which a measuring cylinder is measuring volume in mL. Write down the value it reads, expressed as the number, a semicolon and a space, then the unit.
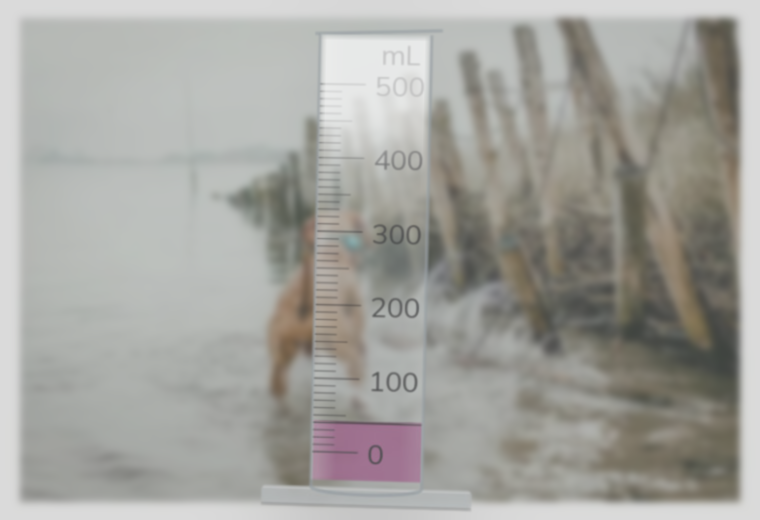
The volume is 40; mL
